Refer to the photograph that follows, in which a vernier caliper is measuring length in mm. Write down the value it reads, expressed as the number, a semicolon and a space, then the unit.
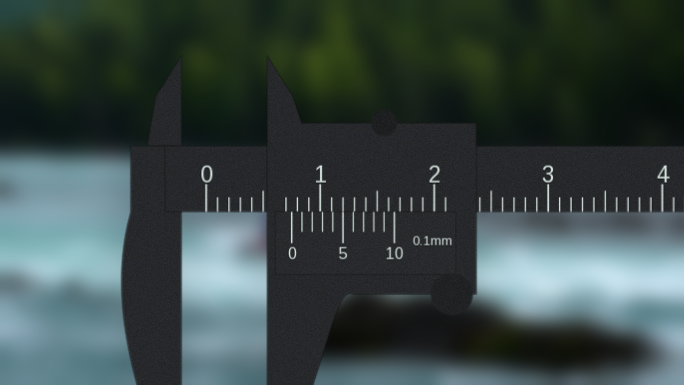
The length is 7.5; mm
